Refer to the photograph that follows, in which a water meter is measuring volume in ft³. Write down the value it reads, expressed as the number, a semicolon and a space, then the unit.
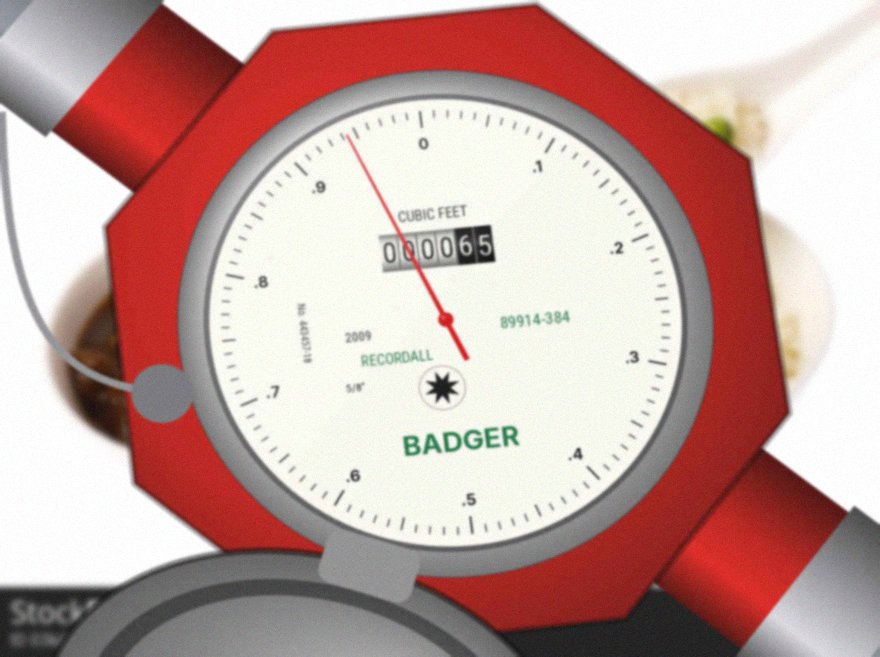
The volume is 64.94; ft³
